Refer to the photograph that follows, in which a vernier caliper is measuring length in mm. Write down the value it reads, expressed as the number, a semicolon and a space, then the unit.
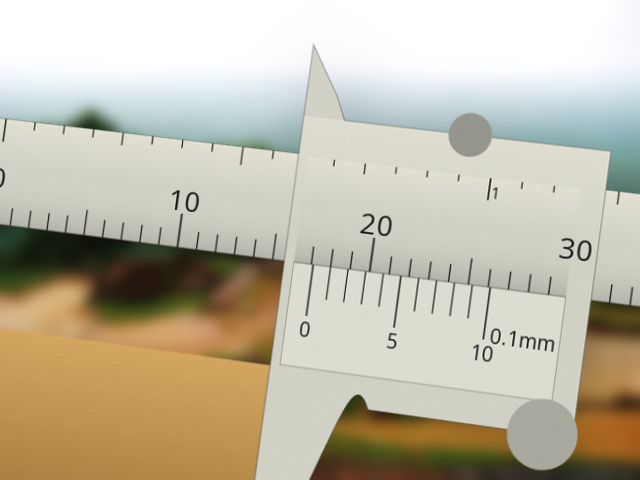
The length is 17.1; mm
